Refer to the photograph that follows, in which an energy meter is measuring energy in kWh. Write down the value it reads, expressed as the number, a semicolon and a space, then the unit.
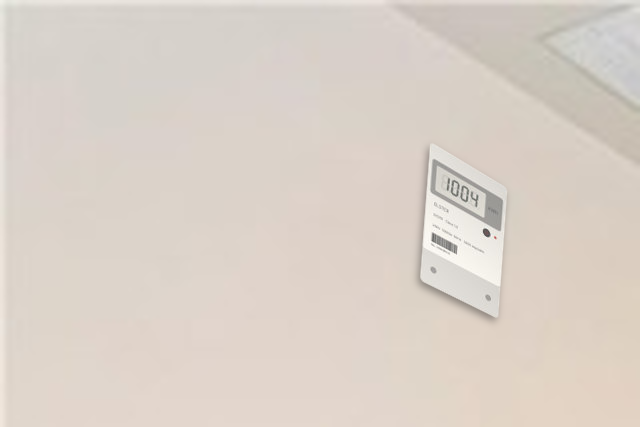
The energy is 1004; kWh
